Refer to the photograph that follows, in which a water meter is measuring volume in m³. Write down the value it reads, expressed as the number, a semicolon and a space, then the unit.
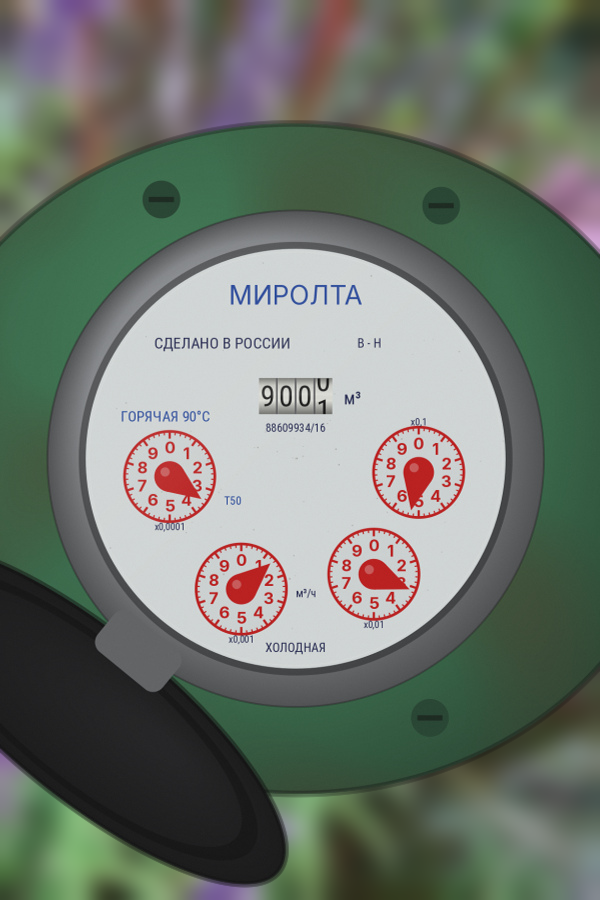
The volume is 9000.5313; m³
